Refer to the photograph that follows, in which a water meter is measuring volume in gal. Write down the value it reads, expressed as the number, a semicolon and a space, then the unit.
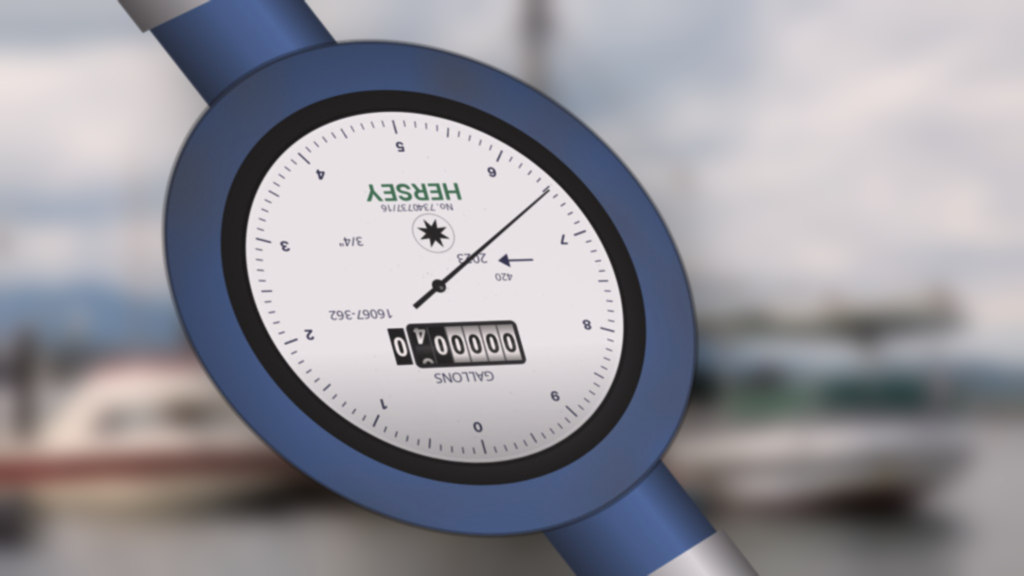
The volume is 36.5; gal
